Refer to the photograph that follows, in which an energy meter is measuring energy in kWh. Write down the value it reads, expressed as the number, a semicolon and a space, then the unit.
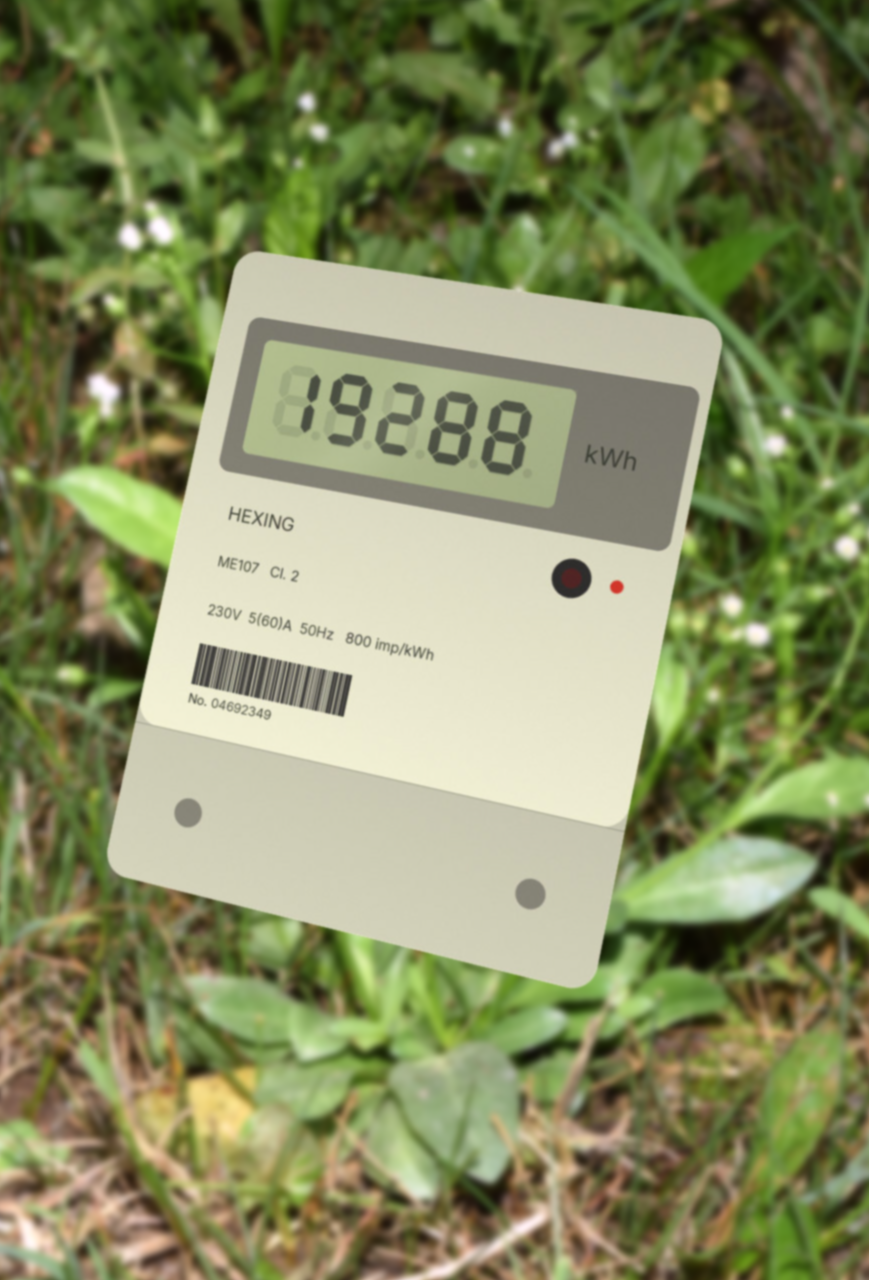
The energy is 19288; kWh
